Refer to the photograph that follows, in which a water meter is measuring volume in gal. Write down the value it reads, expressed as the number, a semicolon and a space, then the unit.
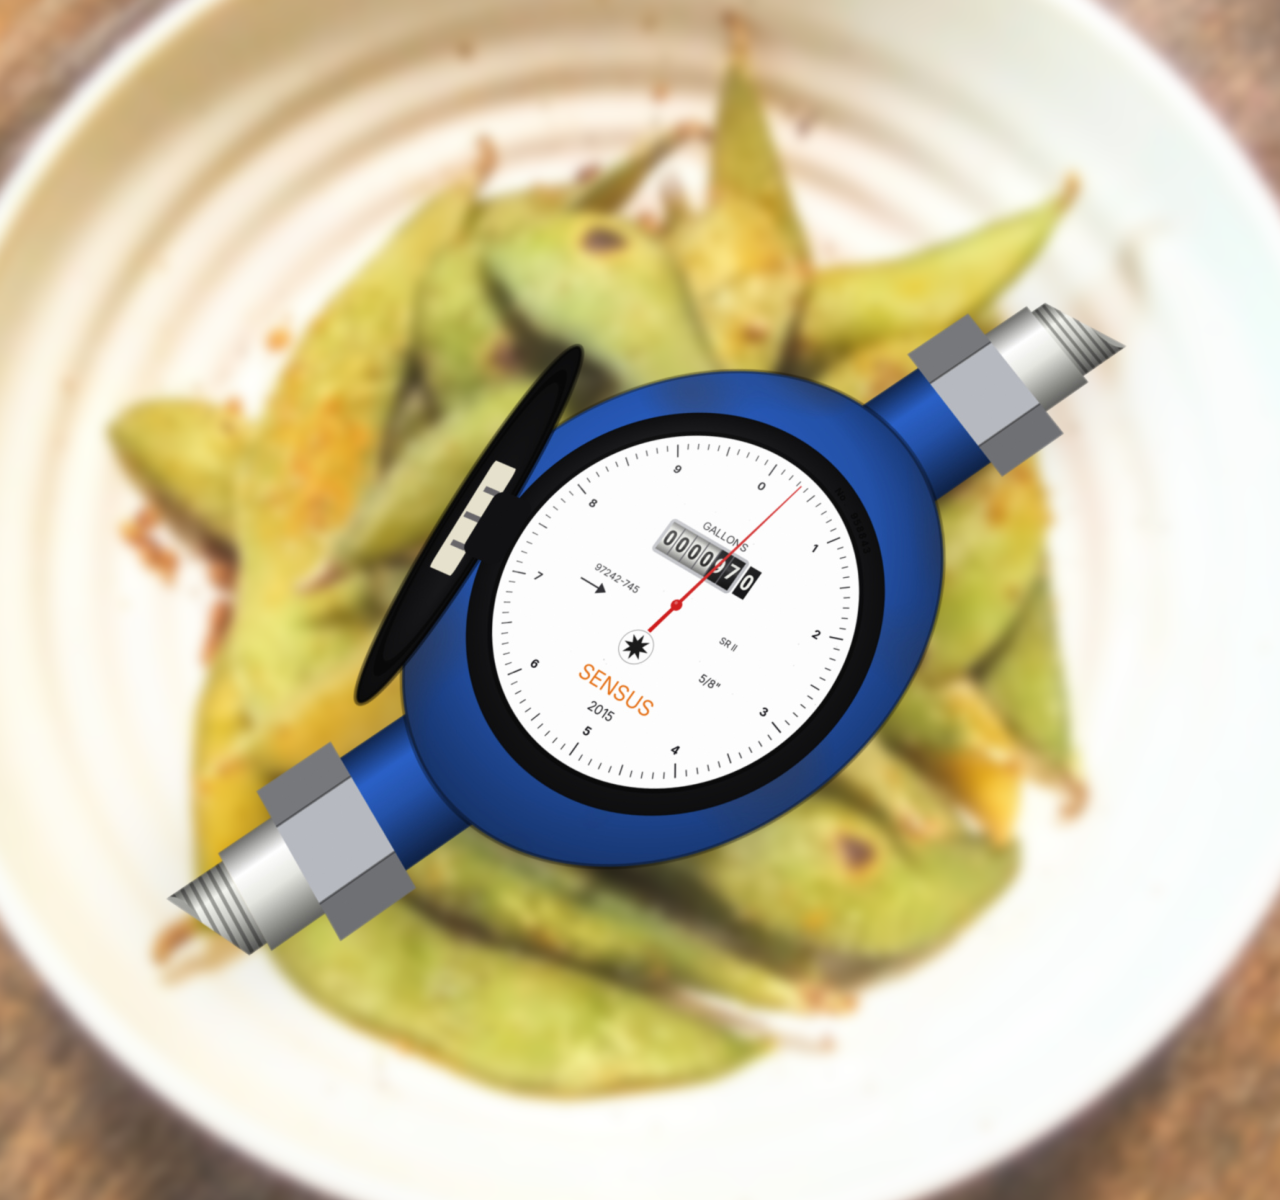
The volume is 970.3; gal
